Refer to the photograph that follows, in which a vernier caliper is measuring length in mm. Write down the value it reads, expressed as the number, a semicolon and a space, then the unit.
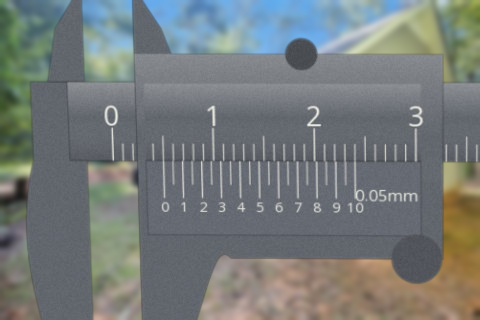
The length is 5.0; mm
